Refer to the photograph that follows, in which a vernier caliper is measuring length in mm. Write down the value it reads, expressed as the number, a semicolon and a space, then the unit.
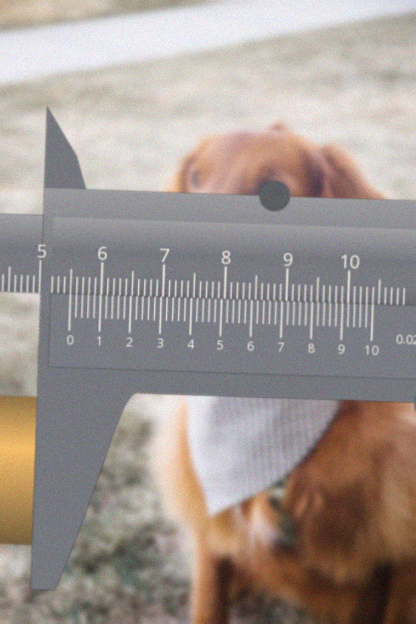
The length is 55.0; mm
